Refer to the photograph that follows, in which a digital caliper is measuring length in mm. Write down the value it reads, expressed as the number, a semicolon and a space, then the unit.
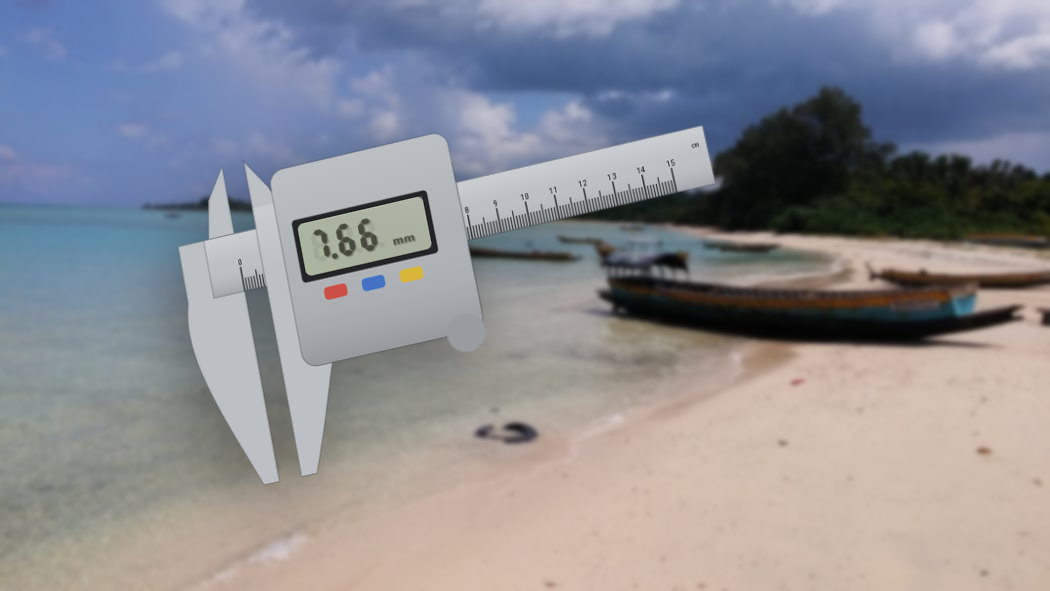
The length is 7.66; mm
